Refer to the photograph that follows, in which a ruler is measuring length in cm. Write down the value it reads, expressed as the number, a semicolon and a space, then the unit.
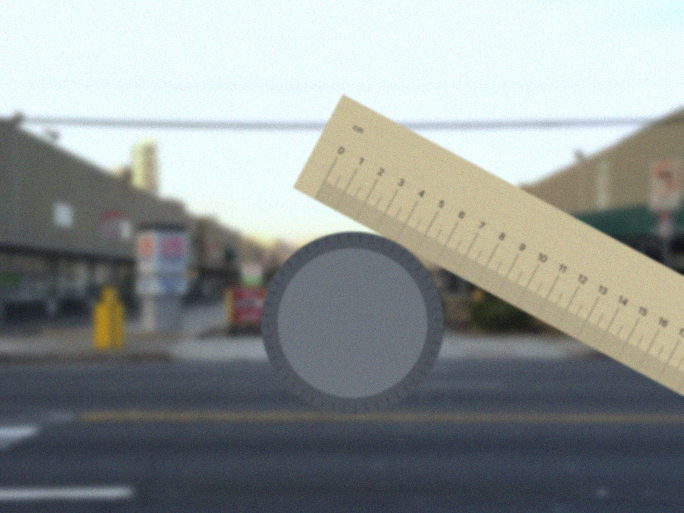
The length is 8; cm
